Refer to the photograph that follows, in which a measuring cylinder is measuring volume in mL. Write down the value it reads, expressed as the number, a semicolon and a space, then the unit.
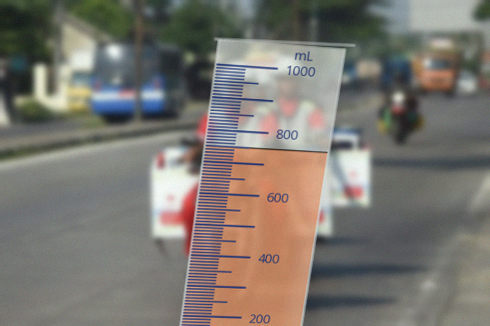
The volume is 750; mL
